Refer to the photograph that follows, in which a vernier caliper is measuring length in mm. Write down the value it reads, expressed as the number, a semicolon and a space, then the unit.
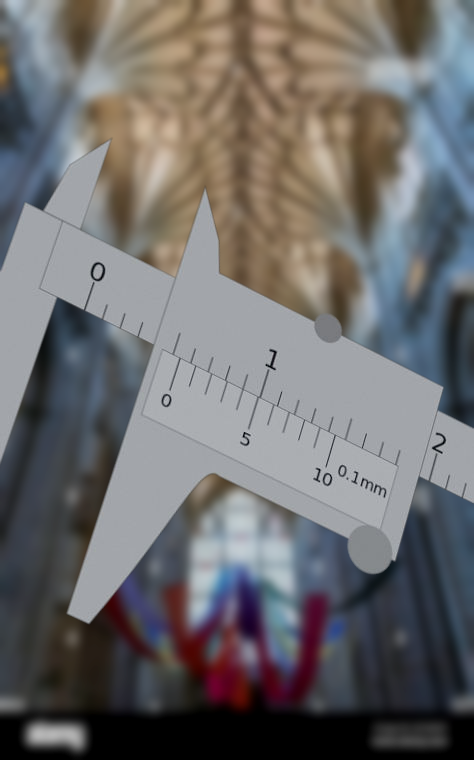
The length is 5.4; mm
